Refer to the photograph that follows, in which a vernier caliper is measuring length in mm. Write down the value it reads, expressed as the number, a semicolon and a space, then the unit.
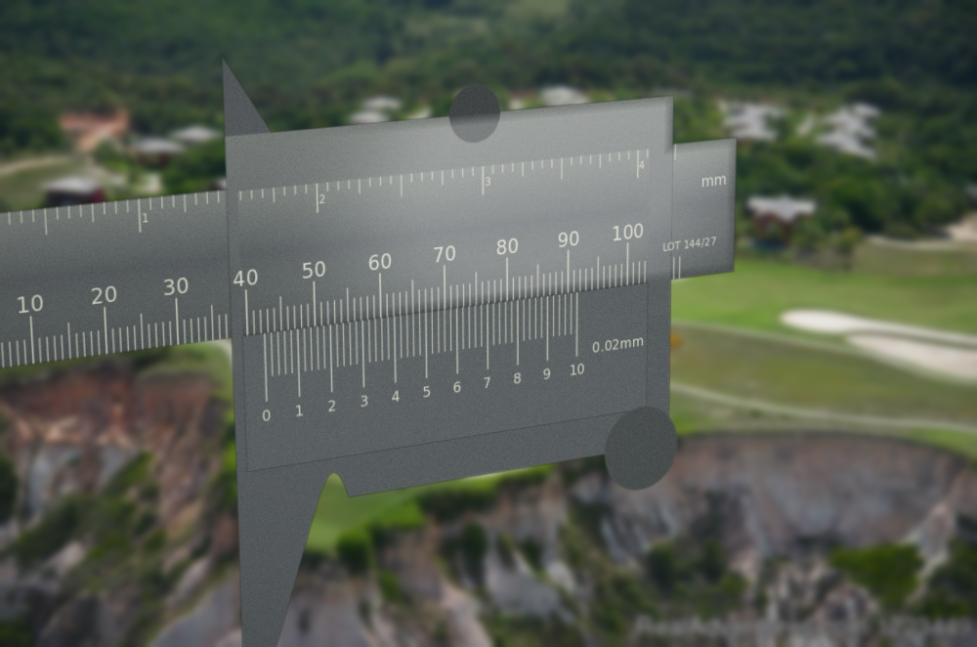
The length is 42.5; mm
